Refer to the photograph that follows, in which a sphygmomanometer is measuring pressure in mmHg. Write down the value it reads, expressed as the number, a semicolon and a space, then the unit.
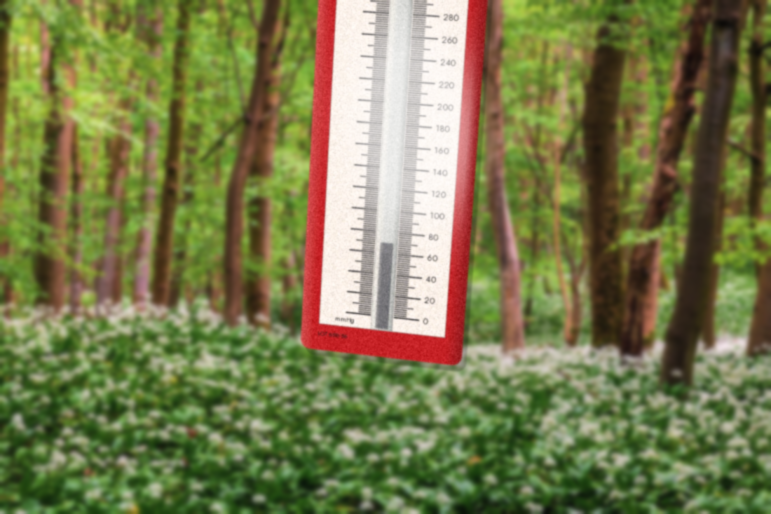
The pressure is 70; mmHg
